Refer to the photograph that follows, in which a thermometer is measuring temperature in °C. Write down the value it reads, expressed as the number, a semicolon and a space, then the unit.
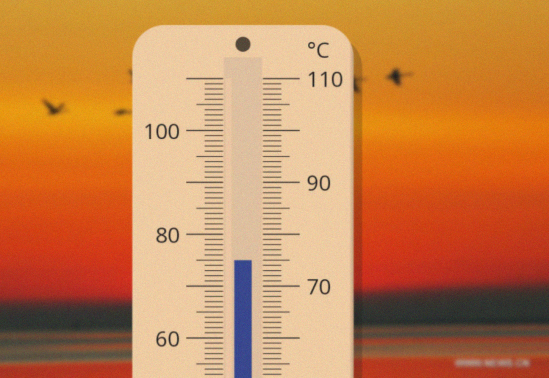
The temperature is 75; °C
